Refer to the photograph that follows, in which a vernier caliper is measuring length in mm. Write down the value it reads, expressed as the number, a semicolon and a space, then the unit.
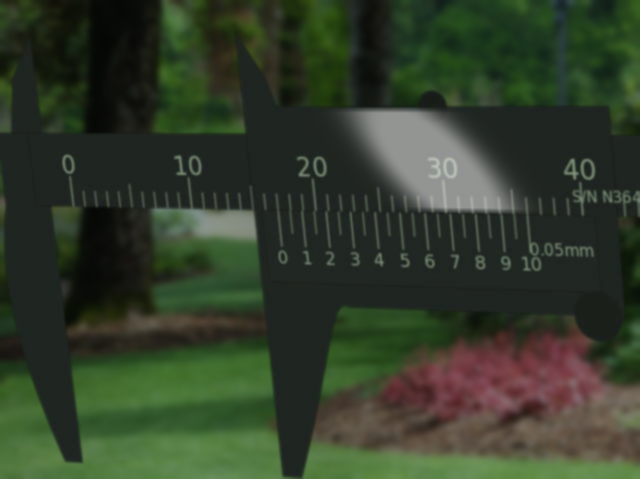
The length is 17.0; mm
